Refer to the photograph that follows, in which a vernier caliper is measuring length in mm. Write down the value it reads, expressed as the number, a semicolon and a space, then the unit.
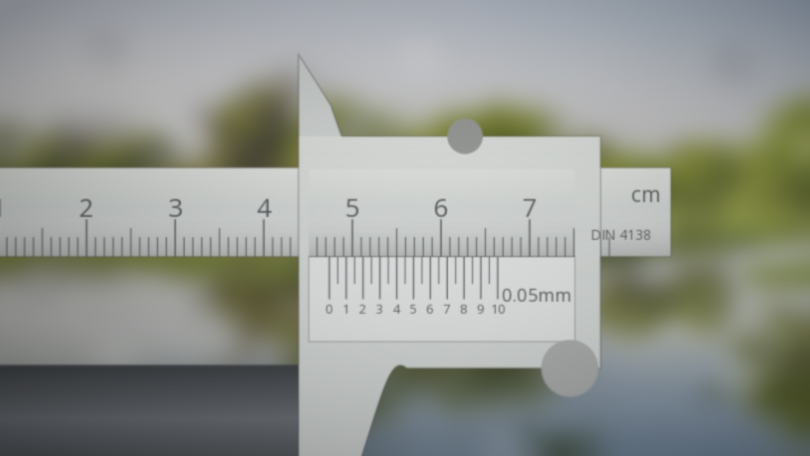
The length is 47.4; mm
